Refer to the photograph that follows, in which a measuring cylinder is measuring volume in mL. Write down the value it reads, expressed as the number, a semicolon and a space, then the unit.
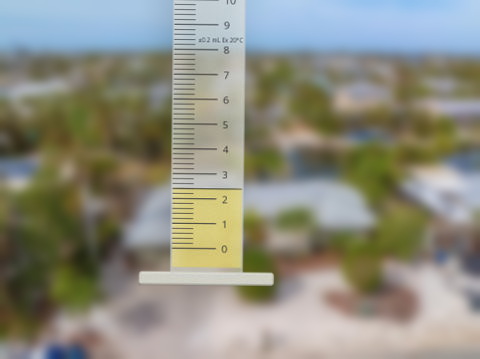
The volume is 2.4; mL
